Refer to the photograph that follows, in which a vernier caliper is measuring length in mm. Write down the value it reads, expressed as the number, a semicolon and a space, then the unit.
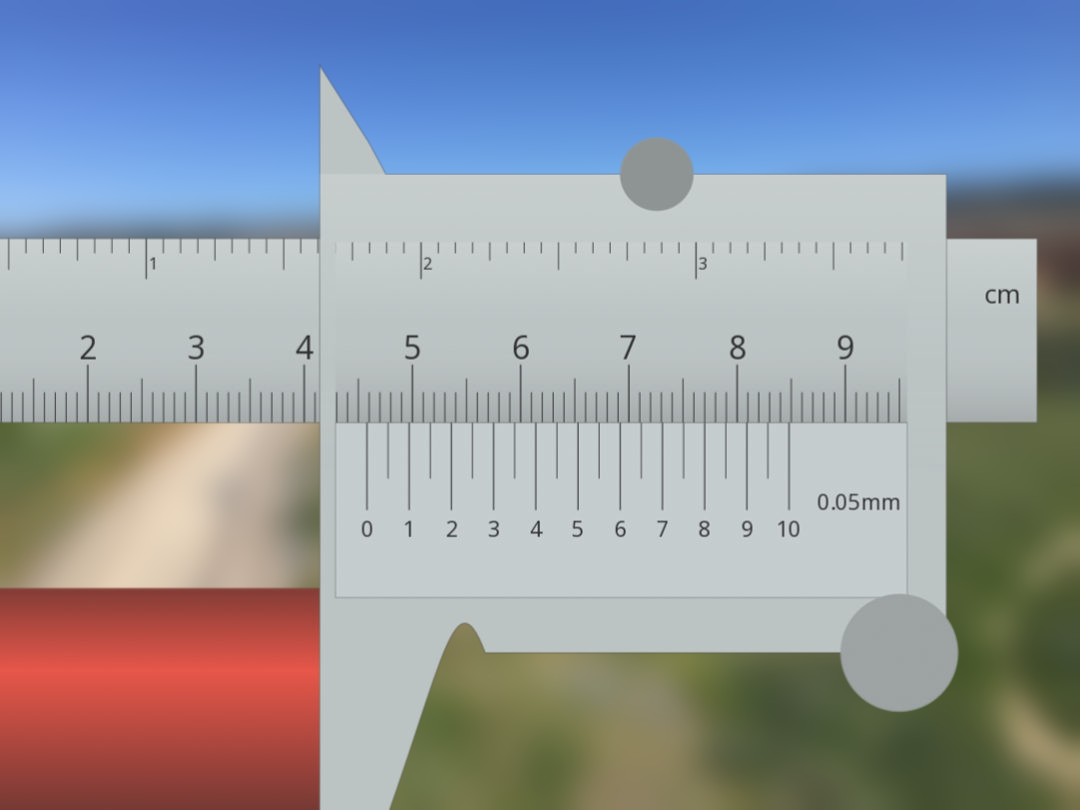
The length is 45.8; mm
